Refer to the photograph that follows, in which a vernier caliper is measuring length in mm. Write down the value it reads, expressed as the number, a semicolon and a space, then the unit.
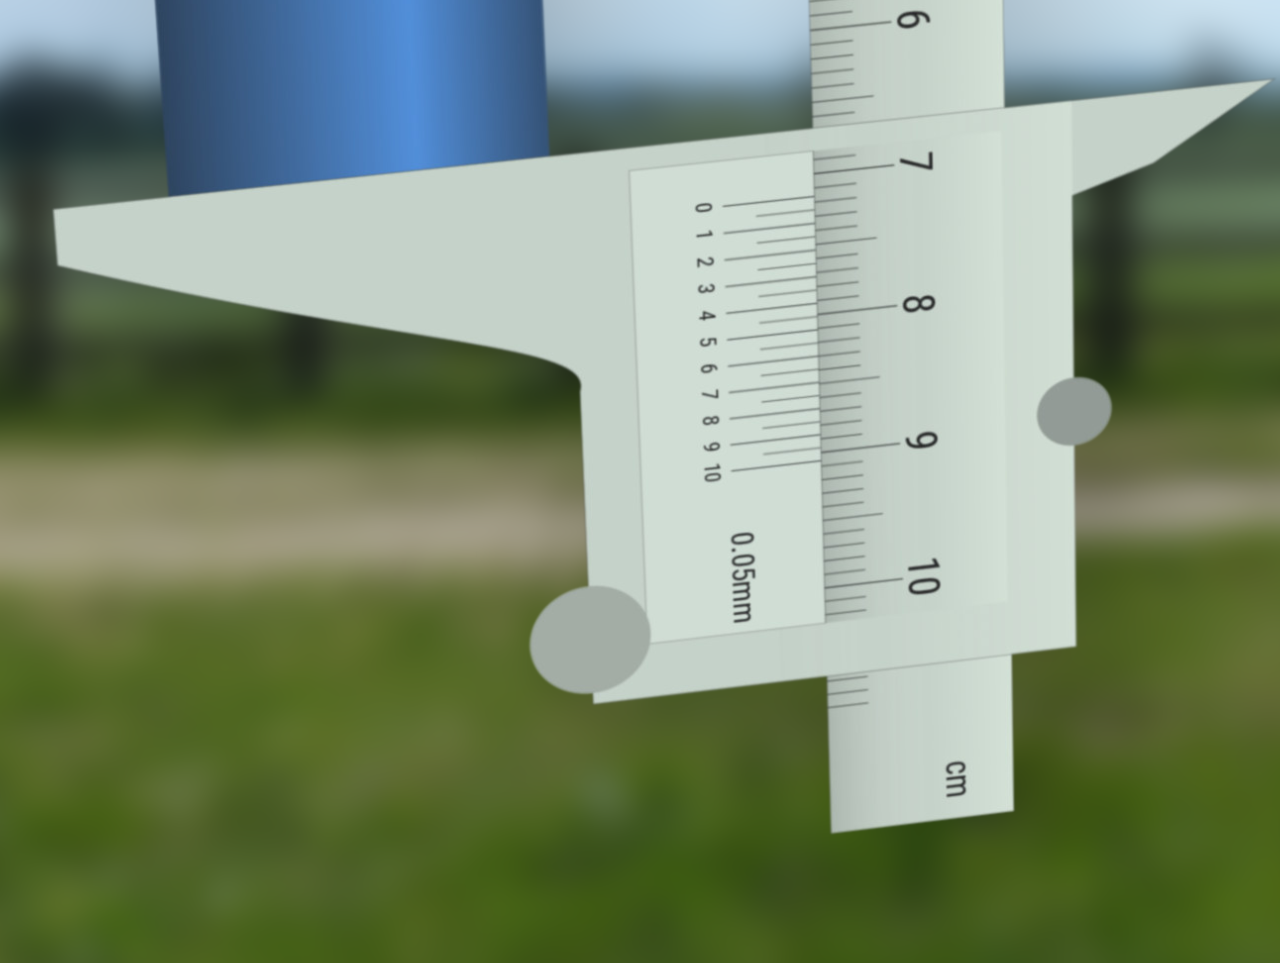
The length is 71.6; mm
